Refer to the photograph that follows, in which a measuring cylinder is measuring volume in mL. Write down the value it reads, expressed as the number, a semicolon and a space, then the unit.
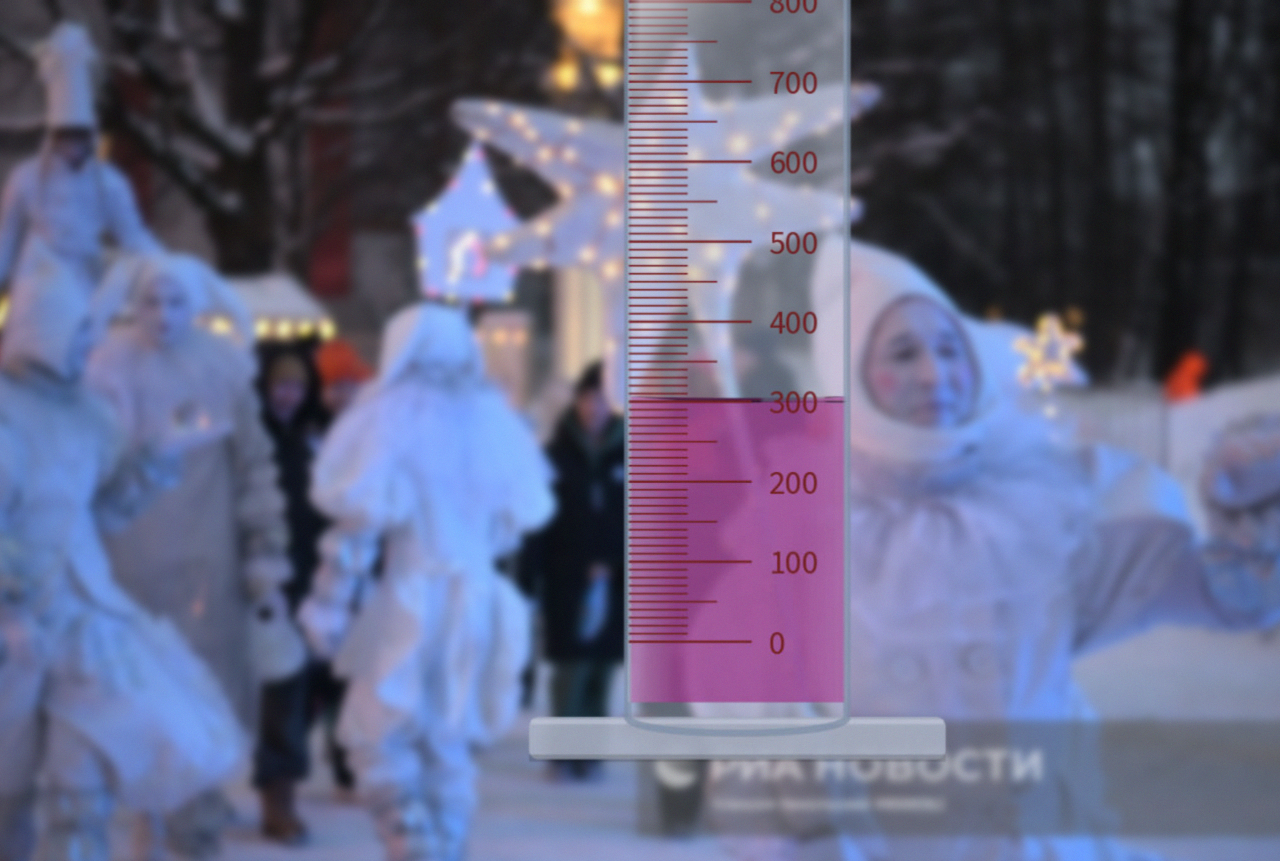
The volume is 300; mL
